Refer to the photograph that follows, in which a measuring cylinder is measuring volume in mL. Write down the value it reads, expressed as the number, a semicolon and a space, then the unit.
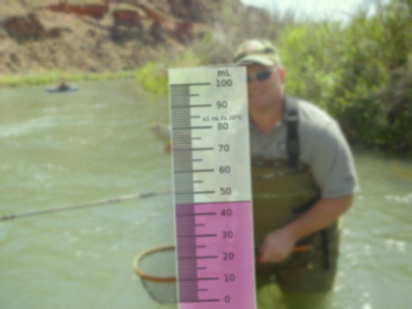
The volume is 45; mL
